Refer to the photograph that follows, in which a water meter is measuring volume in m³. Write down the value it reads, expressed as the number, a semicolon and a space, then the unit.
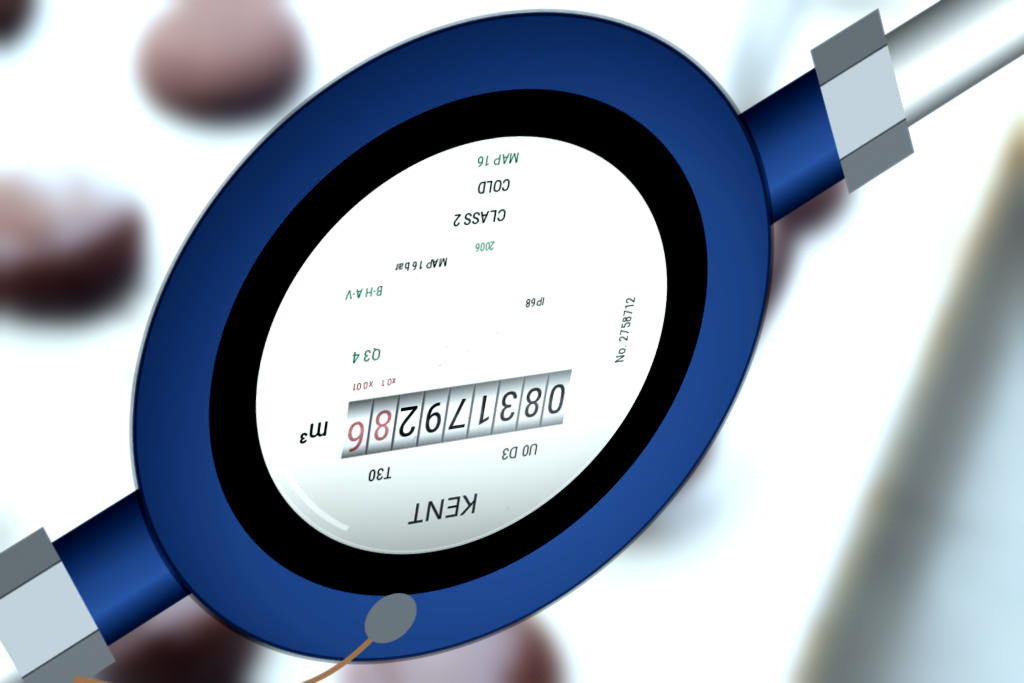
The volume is 831792.86; m³
